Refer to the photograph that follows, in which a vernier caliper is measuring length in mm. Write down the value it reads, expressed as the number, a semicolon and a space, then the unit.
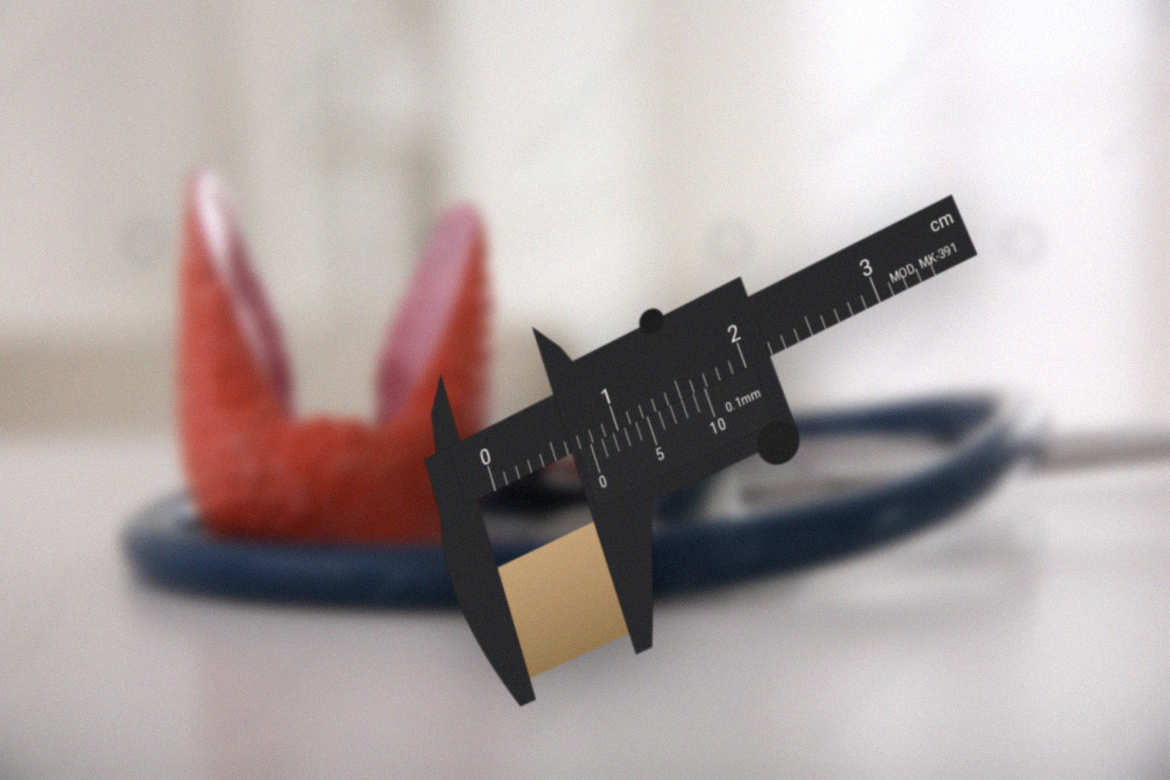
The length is 7.8; mm
